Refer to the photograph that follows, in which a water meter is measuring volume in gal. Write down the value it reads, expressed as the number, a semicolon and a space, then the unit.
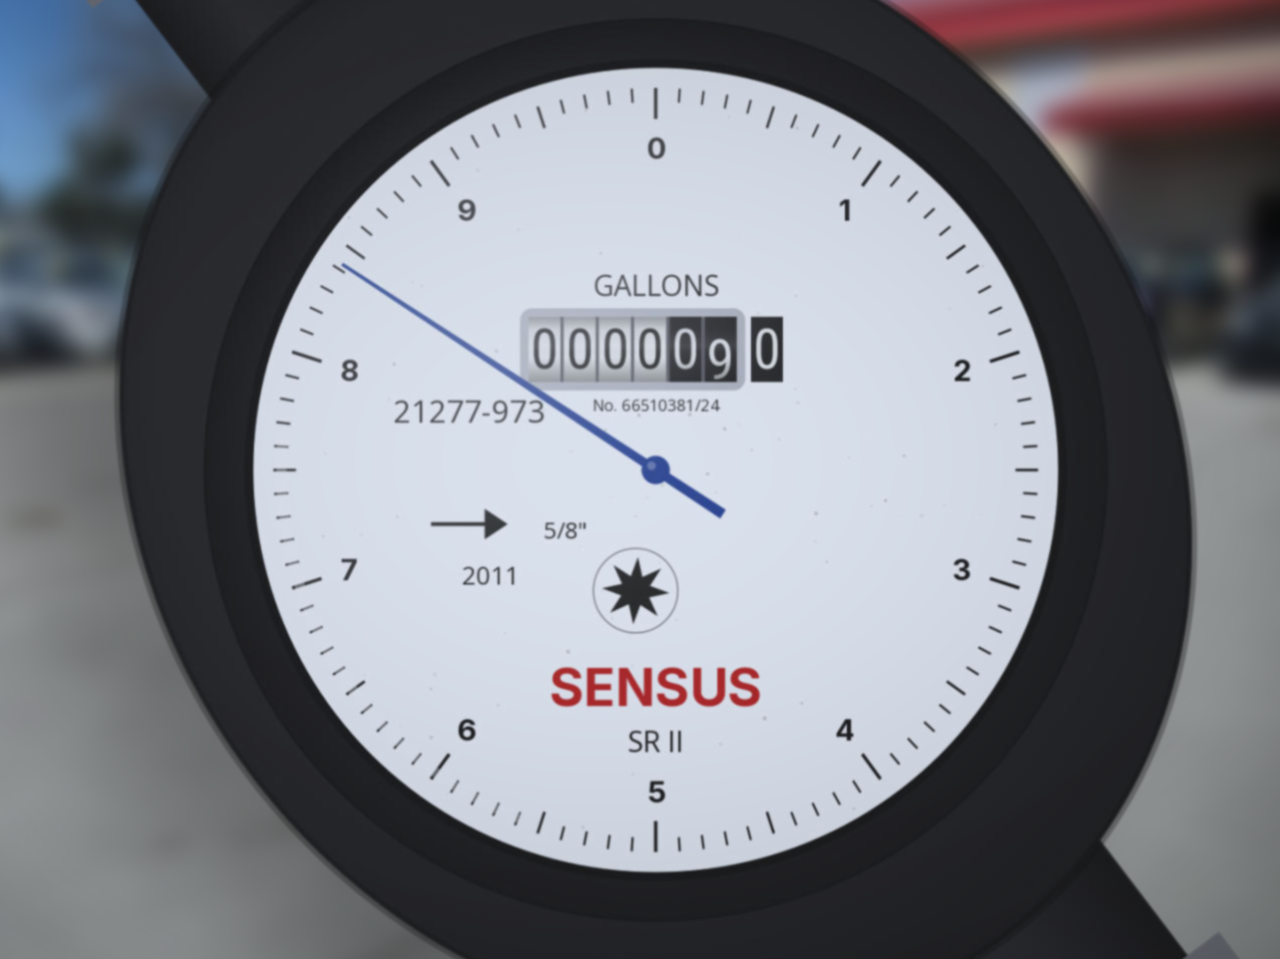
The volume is 88.4; gal
